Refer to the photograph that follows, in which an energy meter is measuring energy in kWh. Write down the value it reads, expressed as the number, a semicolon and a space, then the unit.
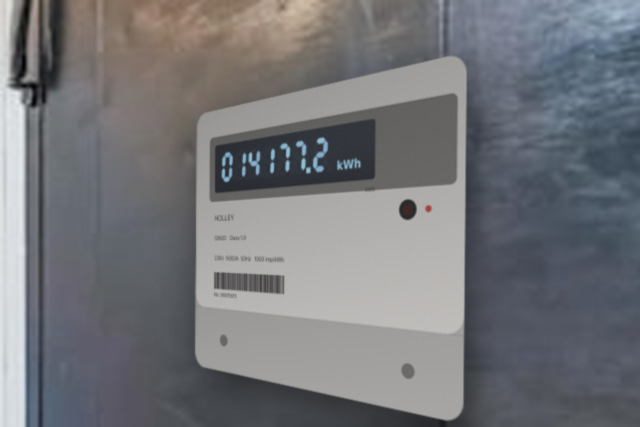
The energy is 14177.2; kWh
